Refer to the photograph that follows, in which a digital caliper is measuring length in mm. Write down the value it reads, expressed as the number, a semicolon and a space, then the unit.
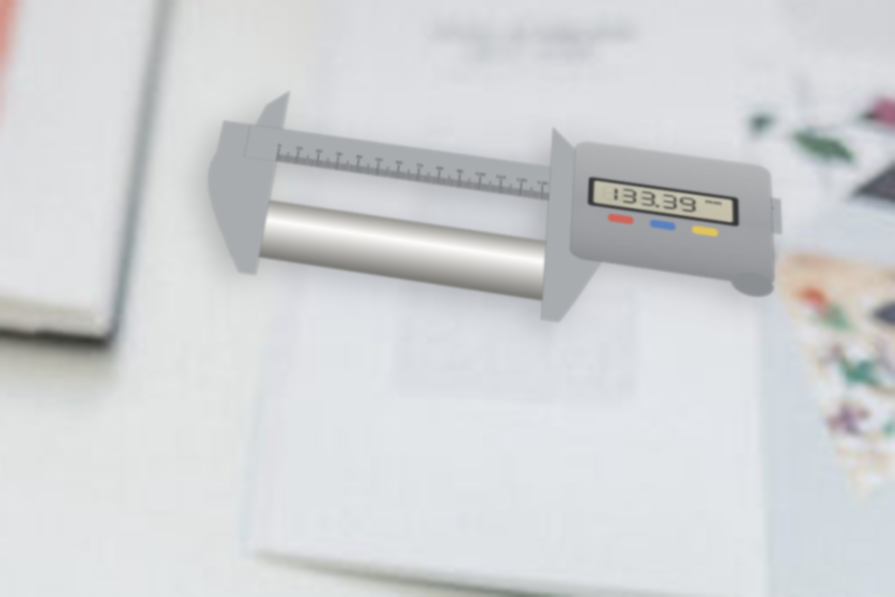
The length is 133.39; mm
